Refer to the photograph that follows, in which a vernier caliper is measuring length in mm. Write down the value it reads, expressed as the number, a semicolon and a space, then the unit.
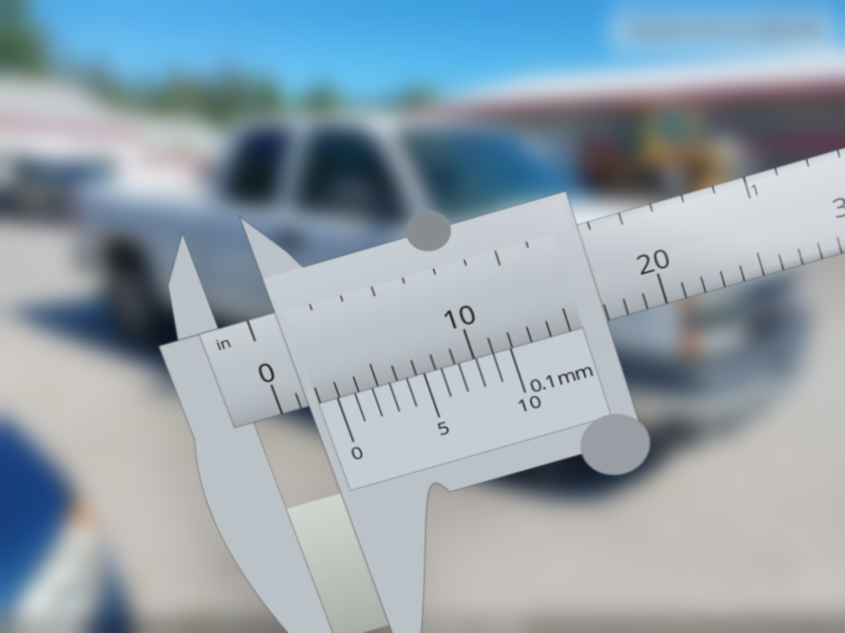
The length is 2.9; mm
